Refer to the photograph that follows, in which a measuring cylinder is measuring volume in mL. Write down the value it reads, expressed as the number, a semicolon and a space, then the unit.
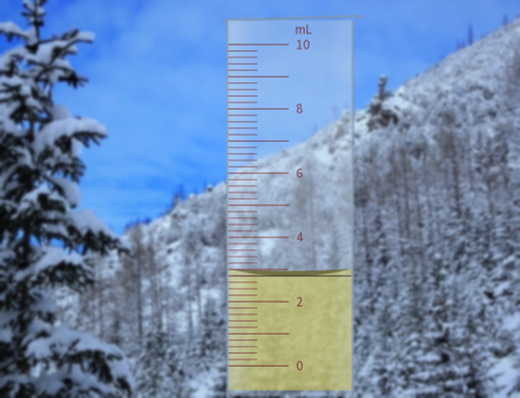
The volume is 2.8; mL
